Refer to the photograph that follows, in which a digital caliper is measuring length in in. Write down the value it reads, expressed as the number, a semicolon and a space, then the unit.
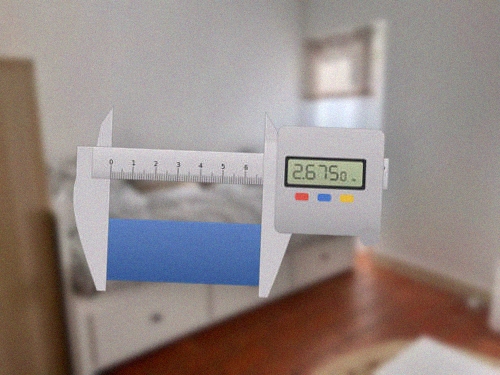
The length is 2.6750; in
